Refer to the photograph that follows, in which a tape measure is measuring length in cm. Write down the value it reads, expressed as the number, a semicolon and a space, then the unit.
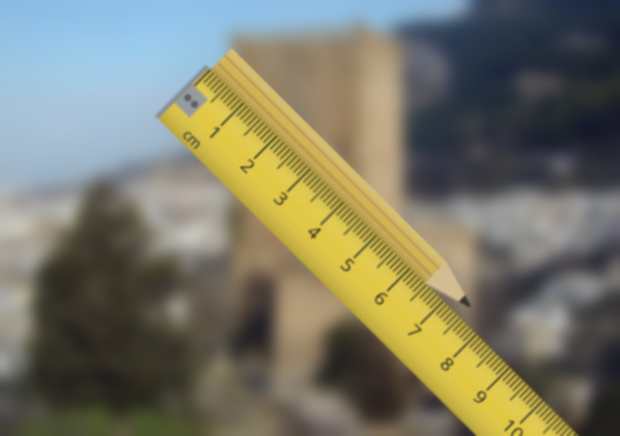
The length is 7.5; cm
